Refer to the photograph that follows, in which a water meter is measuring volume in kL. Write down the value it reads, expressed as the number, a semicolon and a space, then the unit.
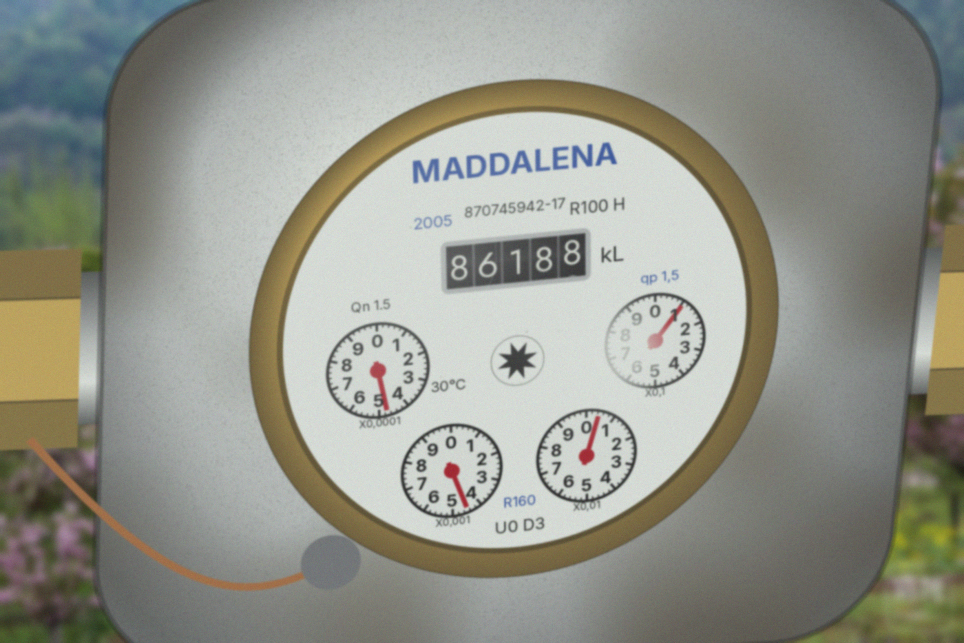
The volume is 86188.1044; kL
